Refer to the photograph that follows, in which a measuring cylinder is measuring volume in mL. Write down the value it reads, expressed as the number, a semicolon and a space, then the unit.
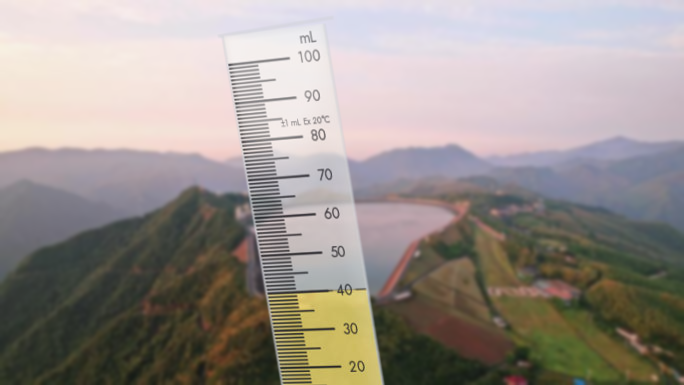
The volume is 40; mL
